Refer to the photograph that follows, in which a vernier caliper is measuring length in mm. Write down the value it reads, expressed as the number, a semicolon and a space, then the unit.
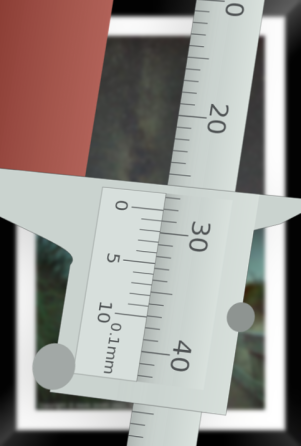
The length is 28.1; mm
